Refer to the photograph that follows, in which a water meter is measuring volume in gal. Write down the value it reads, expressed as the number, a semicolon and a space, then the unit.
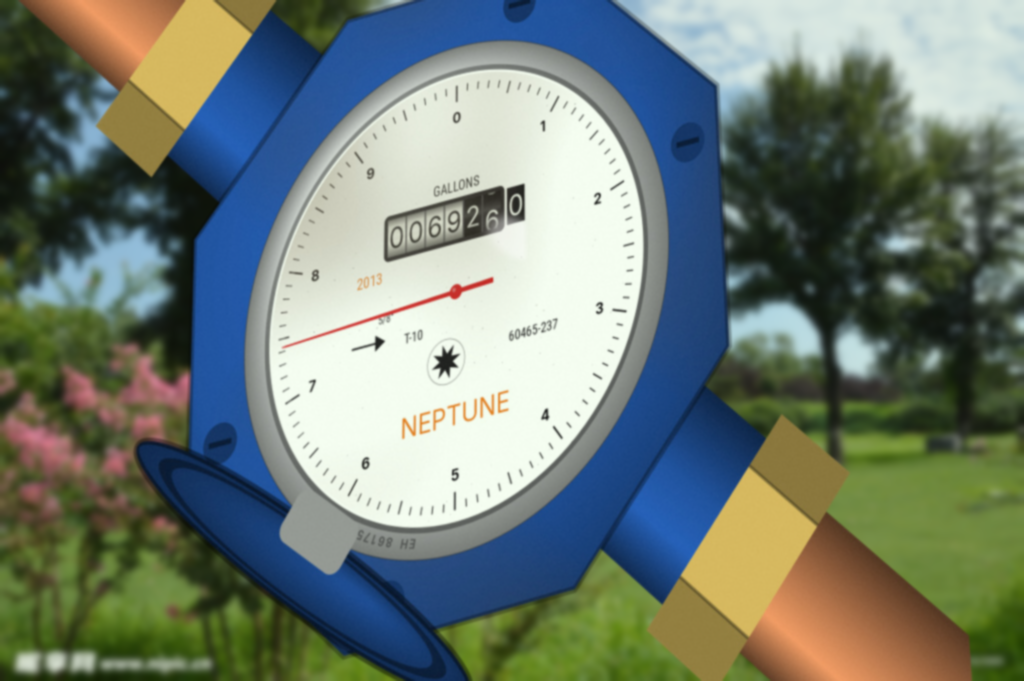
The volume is 69257.4; gal
